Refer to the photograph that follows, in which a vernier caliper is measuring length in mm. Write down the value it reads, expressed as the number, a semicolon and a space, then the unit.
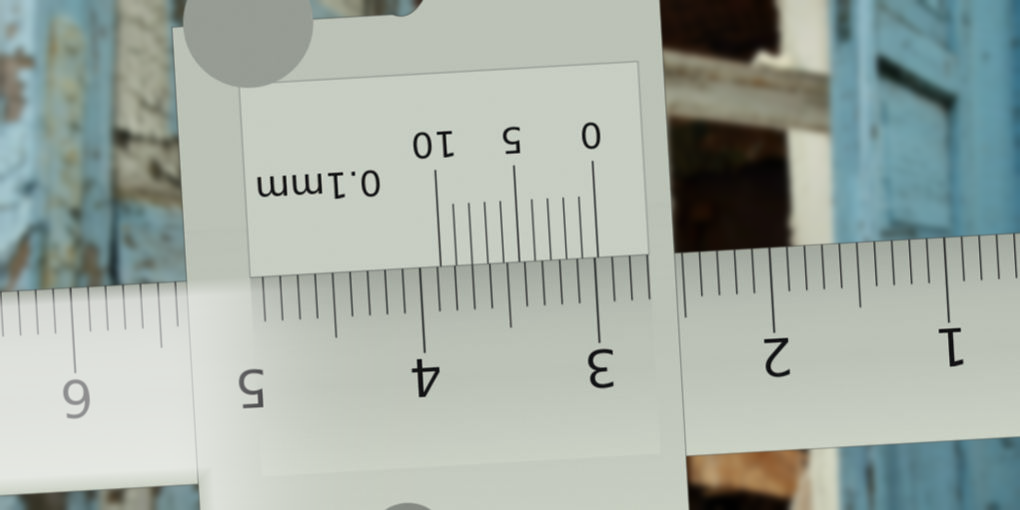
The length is 29.8; mm
